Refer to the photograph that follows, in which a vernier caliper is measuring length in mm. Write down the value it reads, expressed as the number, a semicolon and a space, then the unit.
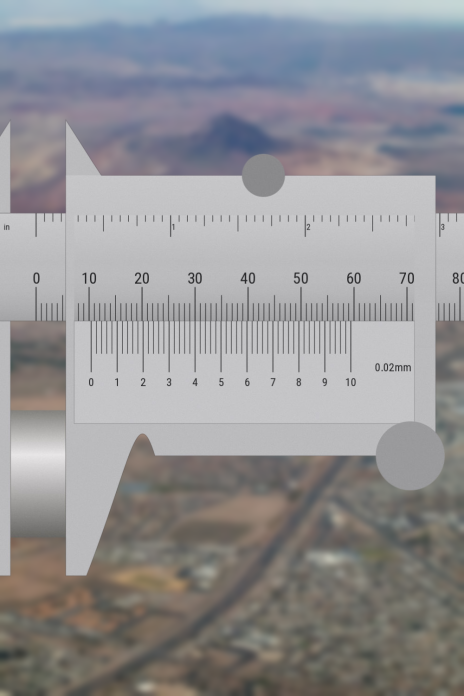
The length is 10.4; mm
